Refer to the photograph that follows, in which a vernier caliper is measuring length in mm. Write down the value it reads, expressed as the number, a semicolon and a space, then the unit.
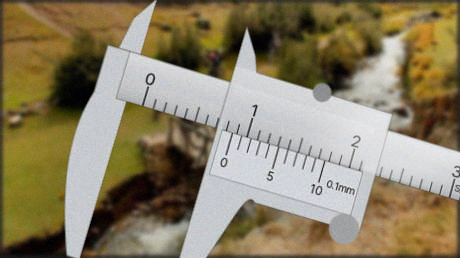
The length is 8.6; mm
